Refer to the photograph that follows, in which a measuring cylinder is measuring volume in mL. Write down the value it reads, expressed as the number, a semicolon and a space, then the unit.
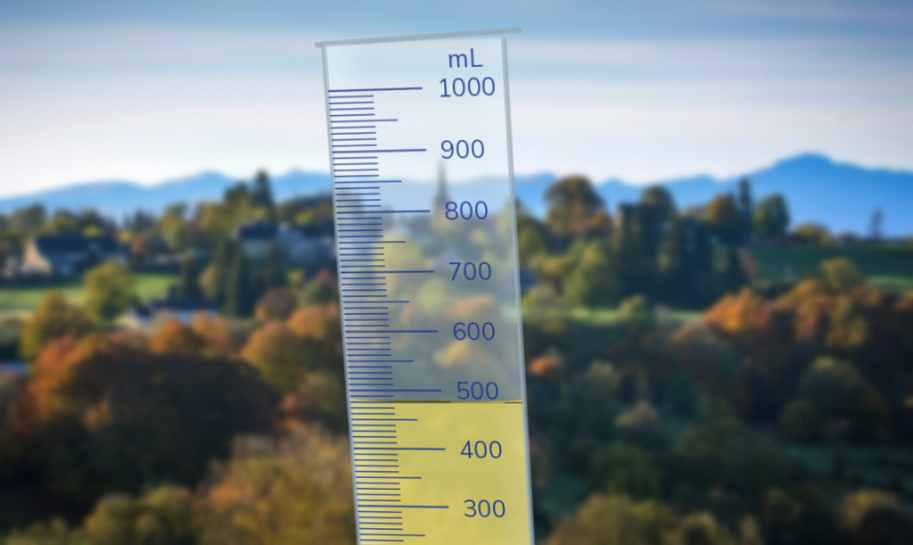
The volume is 480; mL
